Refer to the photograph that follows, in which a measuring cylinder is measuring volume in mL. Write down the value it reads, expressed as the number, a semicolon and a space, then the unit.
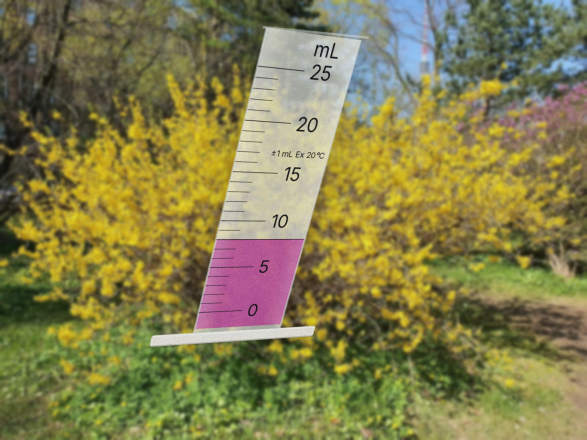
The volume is 8; mL
